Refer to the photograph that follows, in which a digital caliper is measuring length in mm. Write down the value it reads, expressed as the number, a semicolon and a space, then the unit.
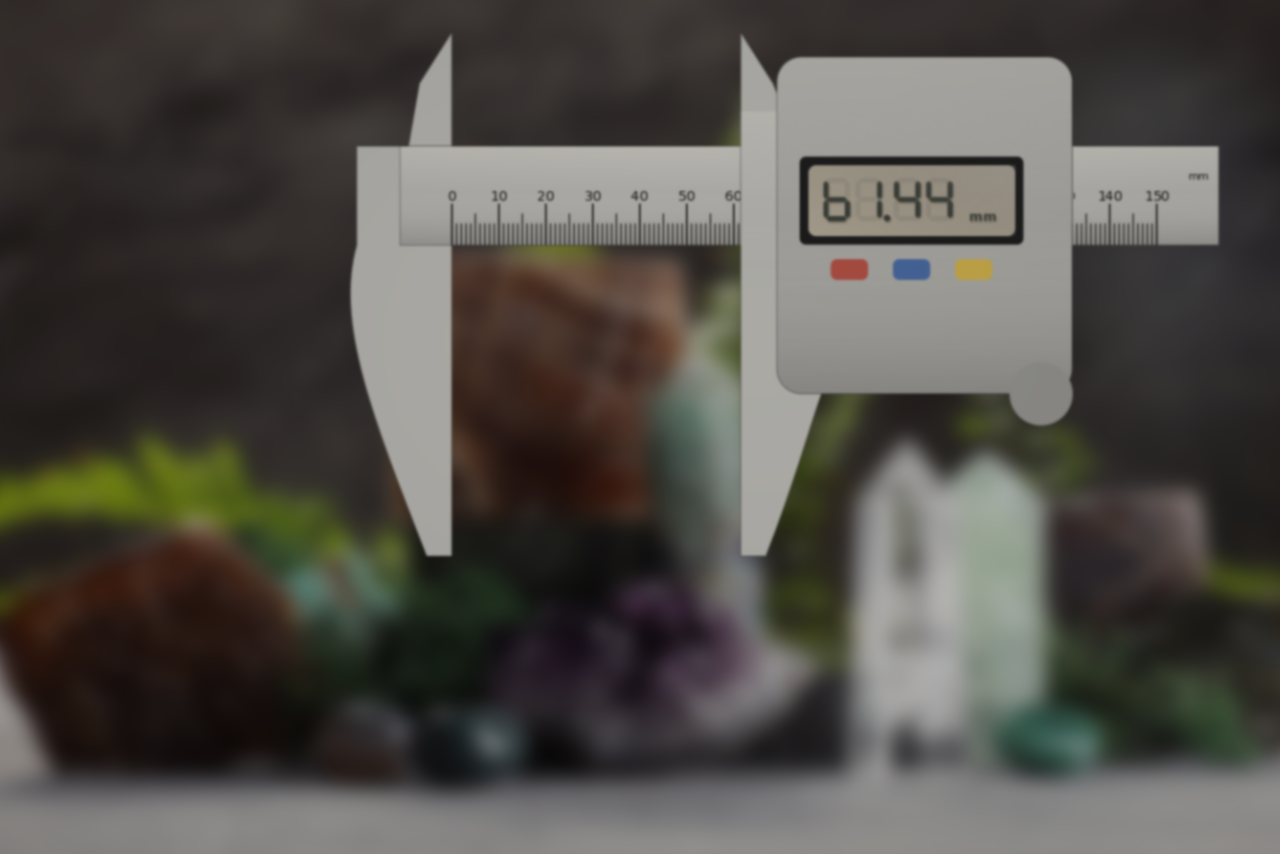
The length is 61.44; mm
